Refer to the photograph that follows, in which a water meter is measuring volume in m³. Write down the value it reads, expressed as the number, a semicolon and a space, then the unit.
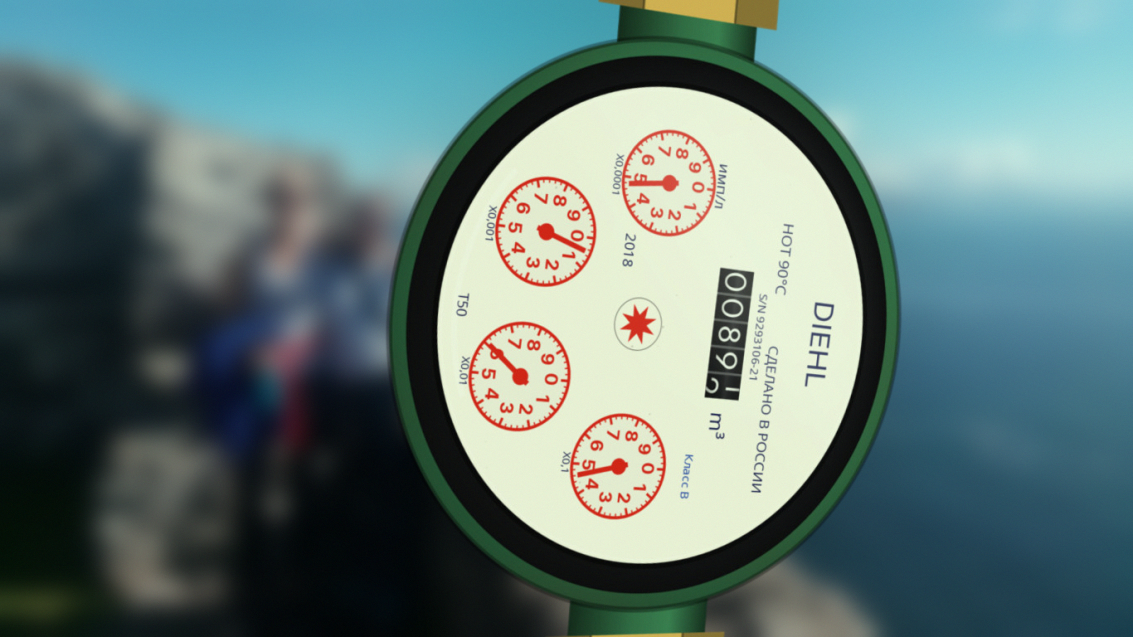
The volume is 891.4604; m³
